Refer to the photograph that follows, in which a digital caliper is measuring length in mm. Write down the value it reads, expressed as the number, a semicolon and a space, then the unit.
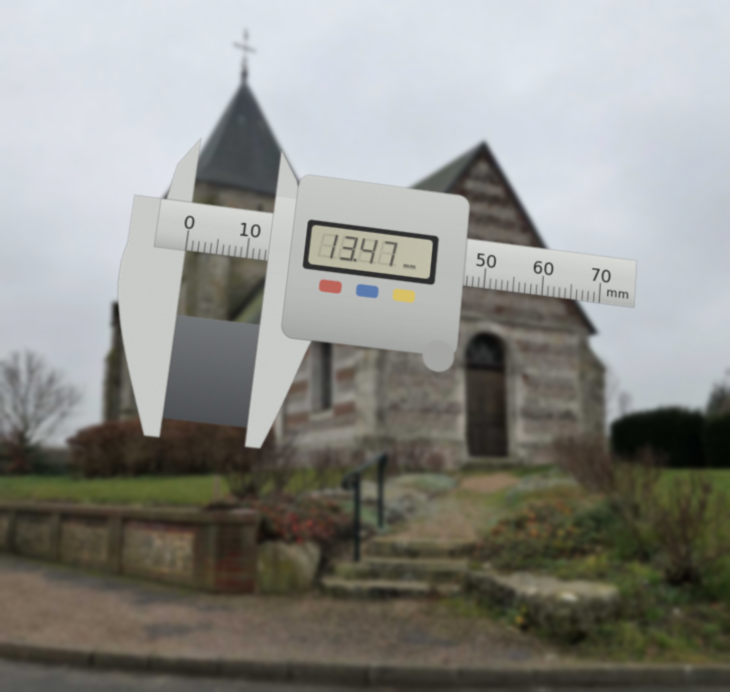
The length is 13.47; mm
